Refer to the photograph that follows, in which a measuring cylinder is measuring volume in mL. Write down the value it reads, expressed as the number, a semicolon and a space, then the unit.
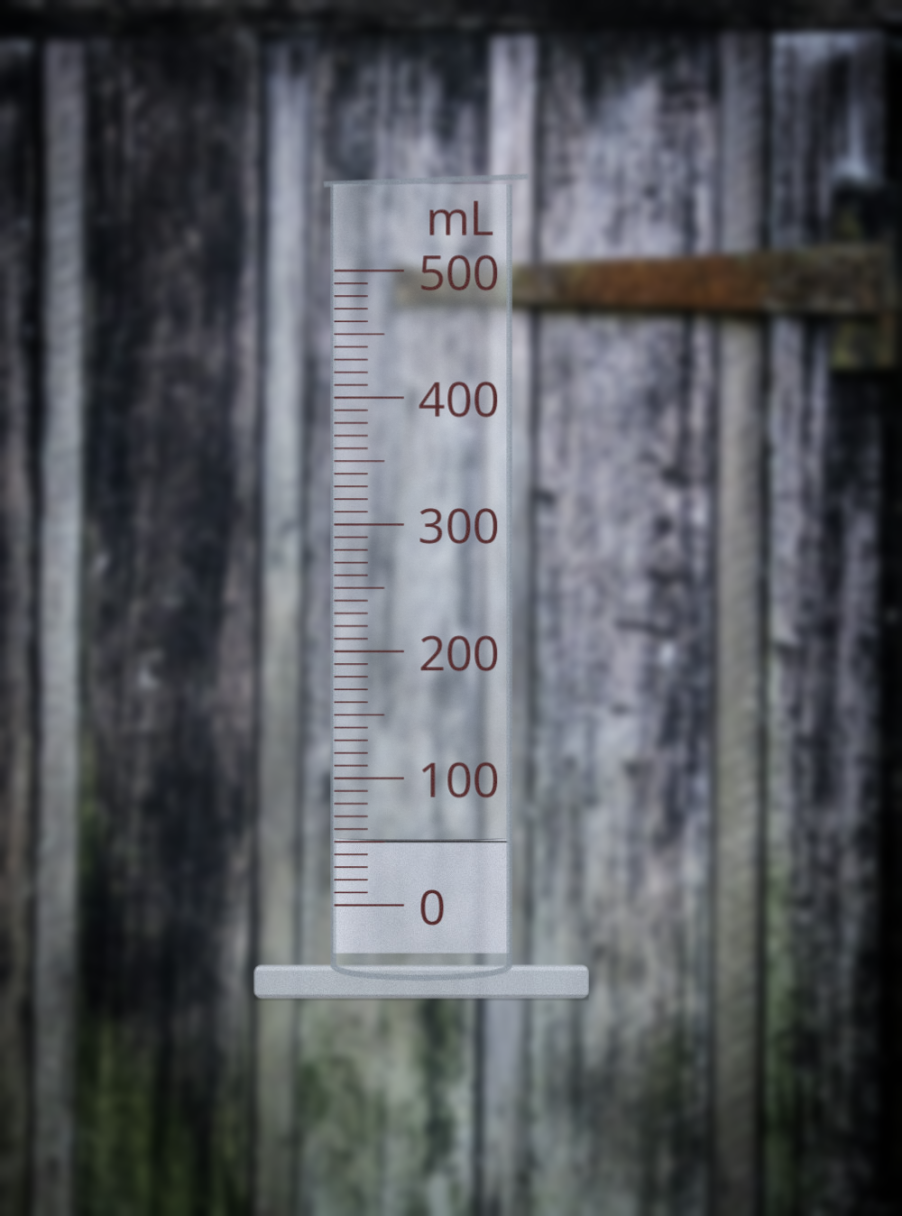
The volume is 50; mL
